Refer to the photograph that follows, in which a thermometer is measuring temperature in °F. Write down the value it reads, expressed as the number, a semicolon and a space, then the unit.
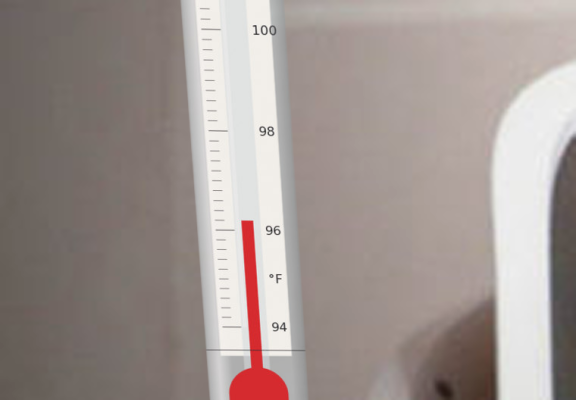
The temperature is 96.2; °F
